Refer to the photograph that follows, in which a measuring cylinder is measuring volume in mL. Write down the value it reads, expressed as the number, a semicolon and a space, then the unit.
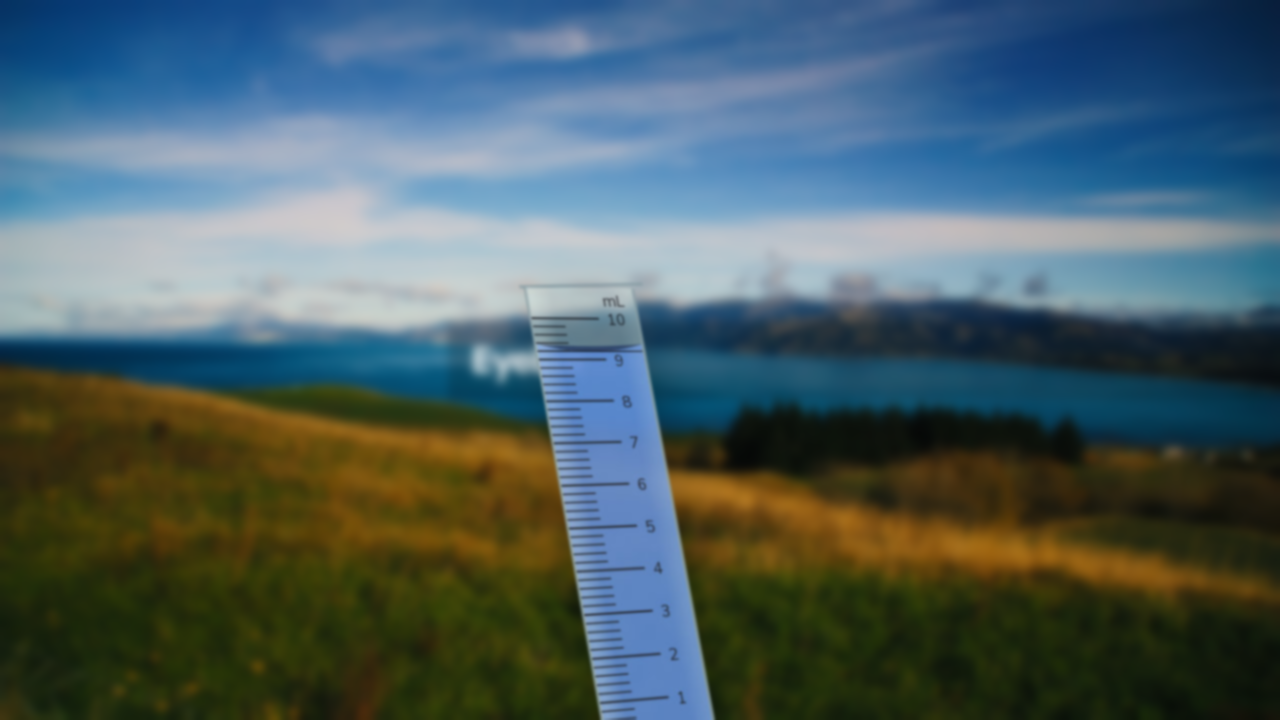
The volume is 9.2; mL
